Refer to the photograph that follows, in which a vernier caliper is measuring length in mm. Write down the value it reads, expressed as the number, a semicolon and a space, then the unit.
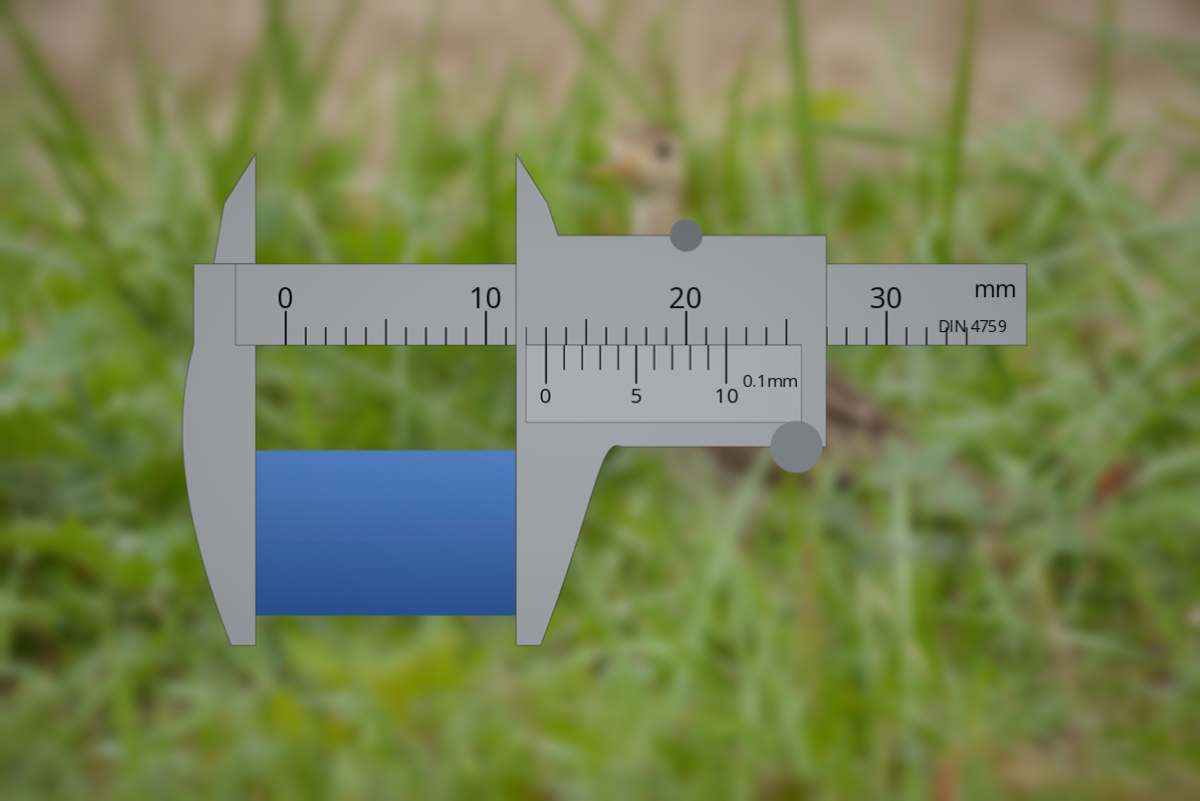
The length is 13.0; mm
